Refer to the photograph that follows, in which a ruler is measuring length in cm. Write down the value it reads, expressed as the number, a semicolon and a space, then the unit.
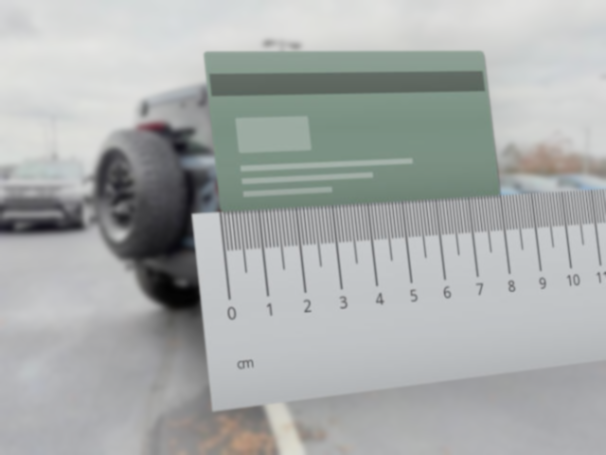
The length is 8; cm
